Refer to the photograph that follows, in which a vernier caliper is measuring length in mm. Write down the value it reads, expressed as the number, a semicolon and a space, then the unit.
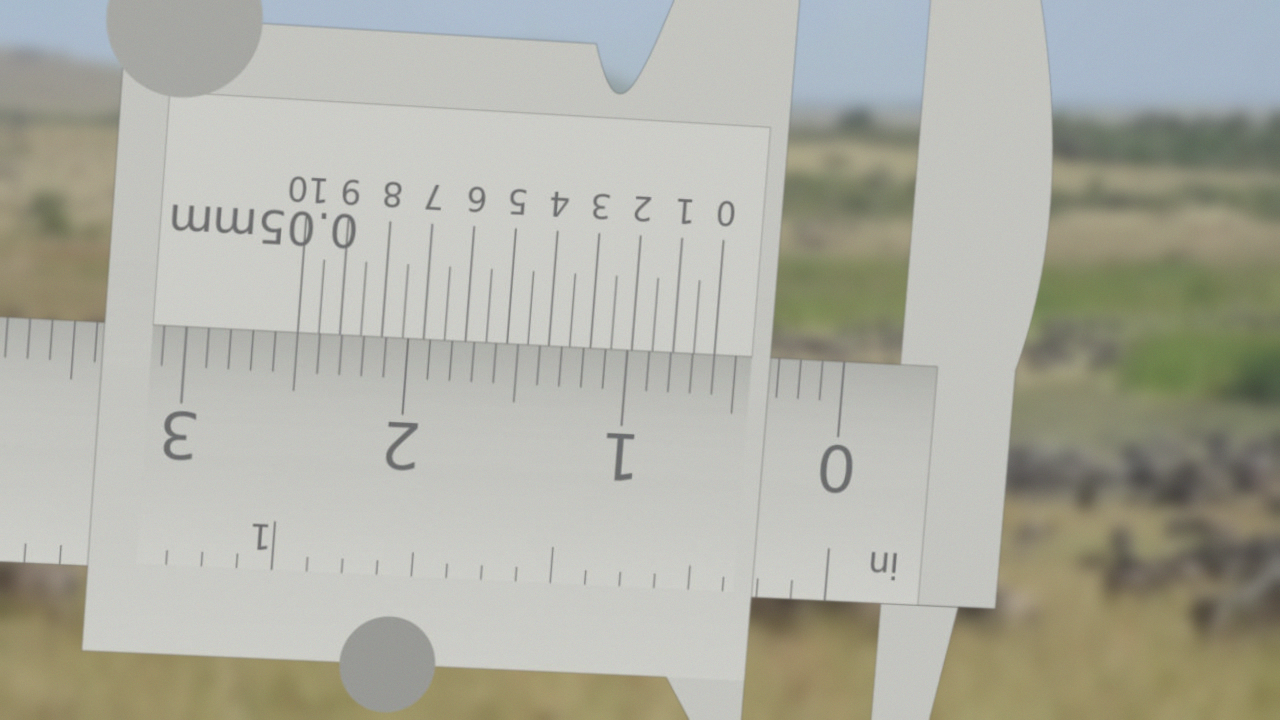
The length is 6.0; mm
